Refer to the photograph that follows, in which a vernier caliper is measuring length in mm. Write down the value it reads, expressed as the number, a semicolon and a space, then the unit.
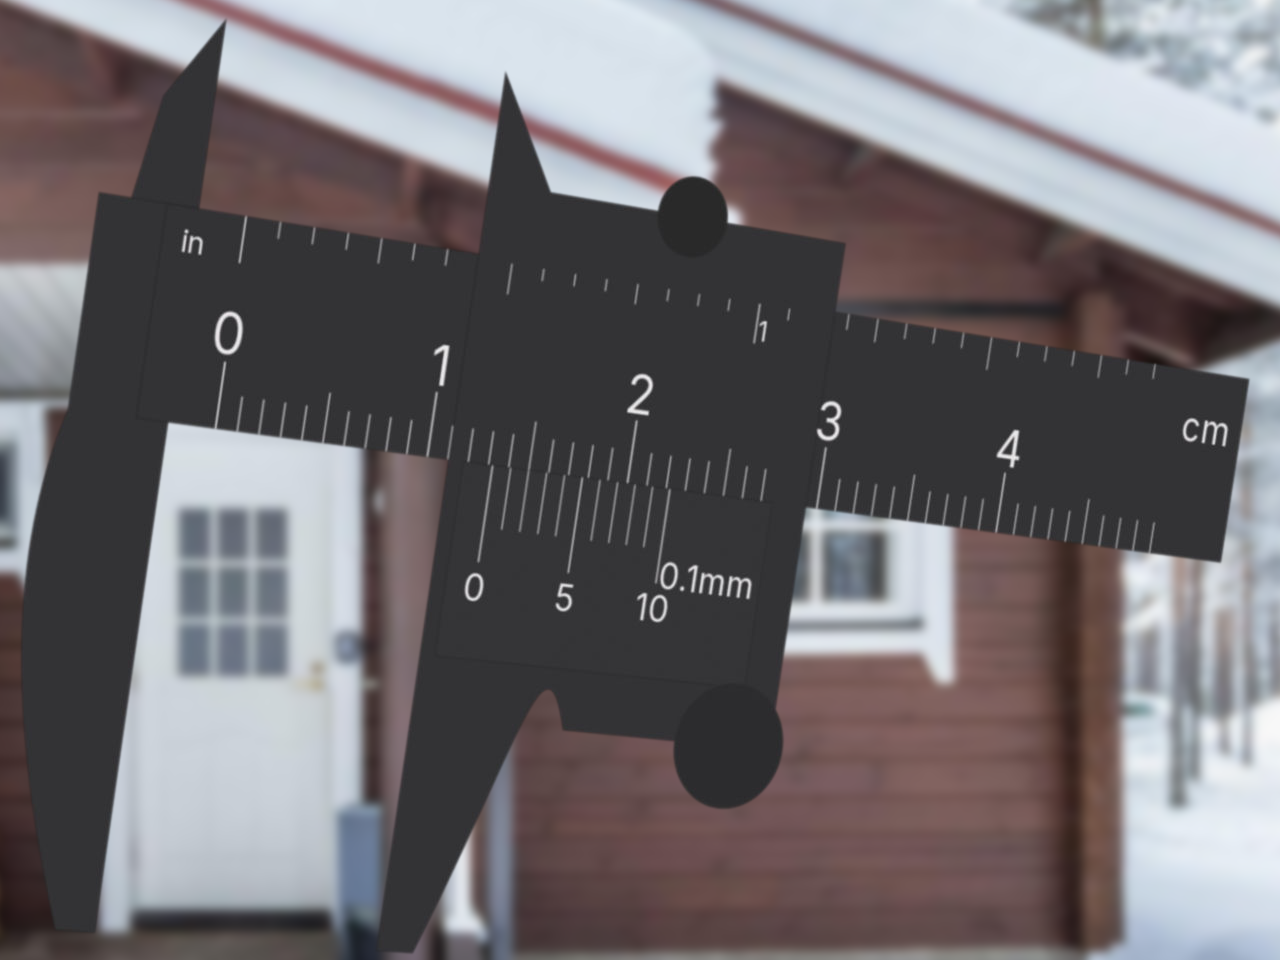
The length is 13.2; mm
